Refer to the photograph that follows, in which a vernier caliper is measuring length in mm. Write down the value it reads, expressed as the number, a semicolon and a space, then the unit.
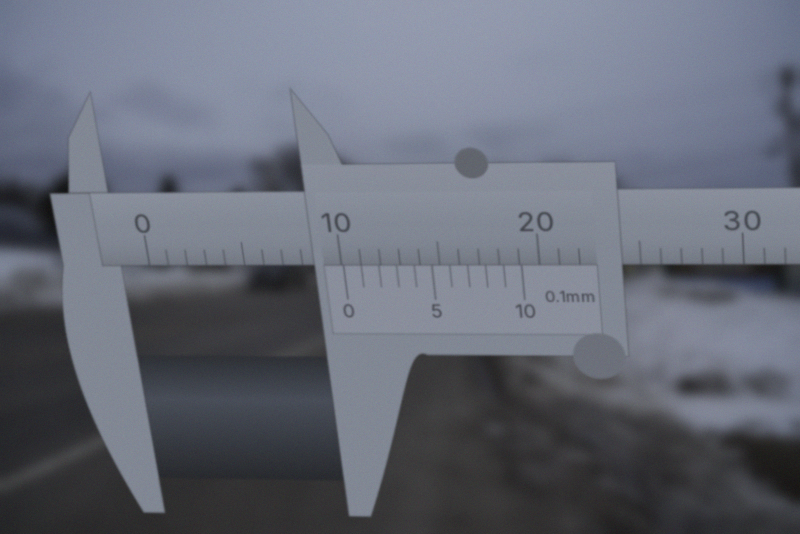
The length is 10.1; mm
